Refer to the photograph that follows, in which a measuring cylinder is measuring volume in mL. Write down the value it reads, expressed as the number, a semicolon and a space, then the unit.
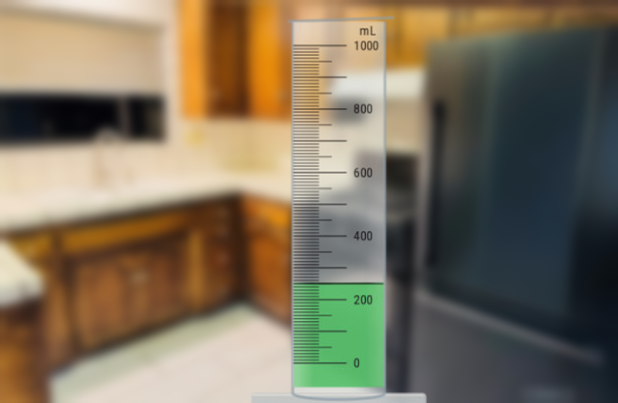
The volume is 250; mL
